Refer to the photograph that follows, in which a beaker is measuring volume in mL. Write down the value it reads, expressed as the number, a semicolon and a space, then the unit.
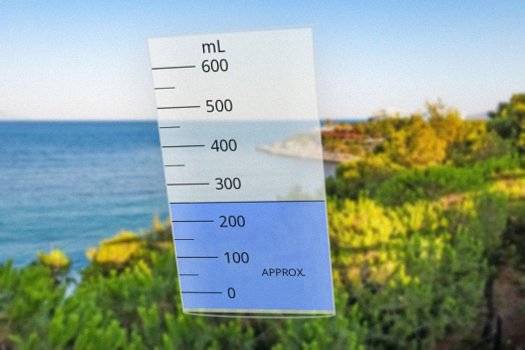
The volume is 250; mL
